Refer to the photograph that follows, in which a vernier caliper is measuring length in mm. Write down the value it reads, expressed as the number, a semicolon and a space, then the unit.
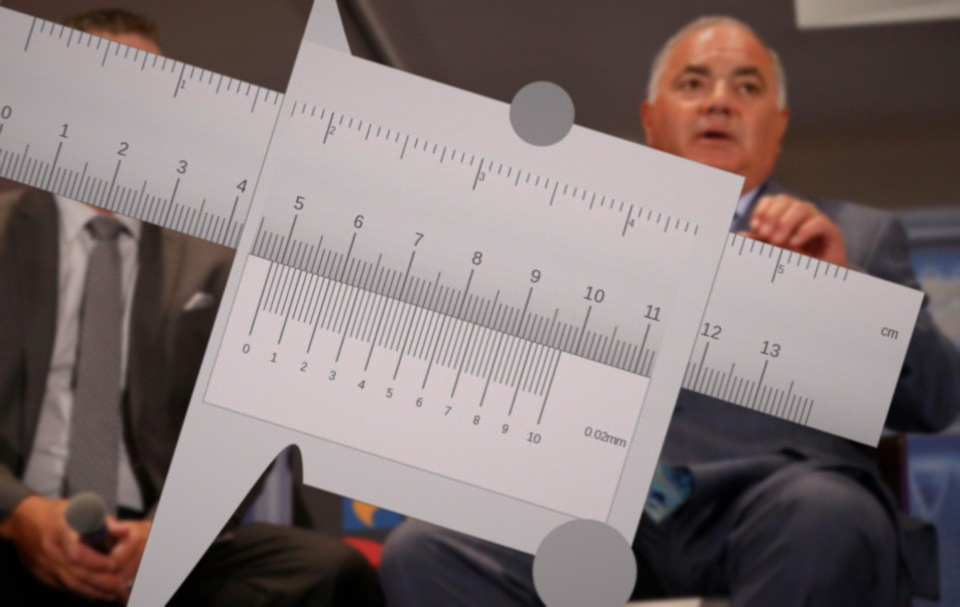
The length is 48.5; mm
